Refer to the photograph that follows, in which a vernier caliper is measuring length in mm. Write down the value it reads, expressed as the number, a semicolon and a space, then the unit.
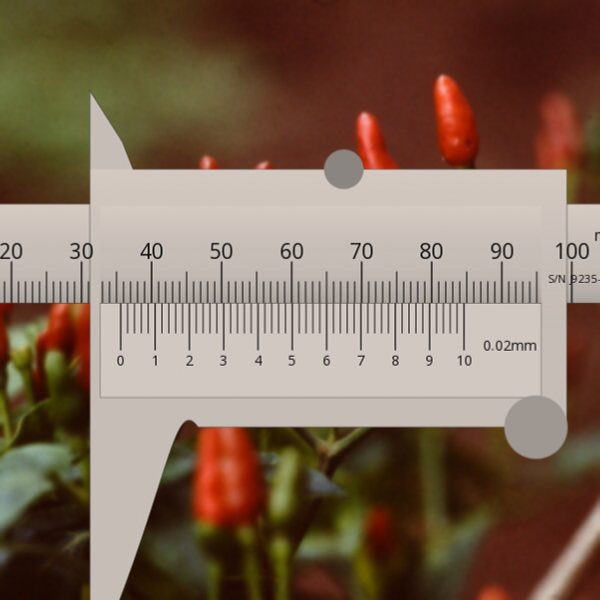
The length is 35.6; mm
